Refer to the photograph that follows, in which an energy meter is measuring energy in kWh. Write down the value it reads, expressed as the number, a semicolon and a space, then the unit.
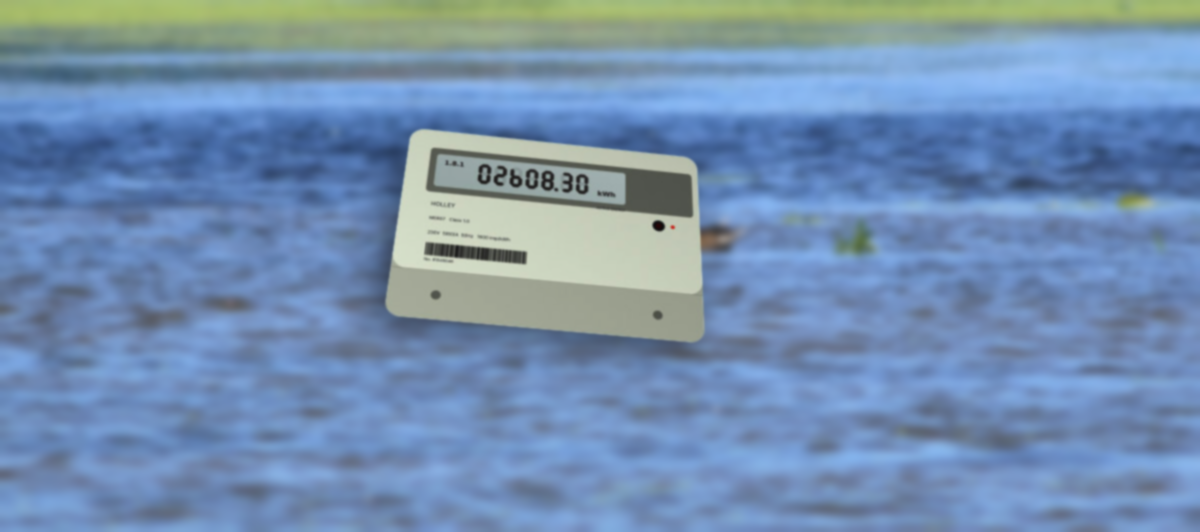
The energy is 2608.30; kWh
